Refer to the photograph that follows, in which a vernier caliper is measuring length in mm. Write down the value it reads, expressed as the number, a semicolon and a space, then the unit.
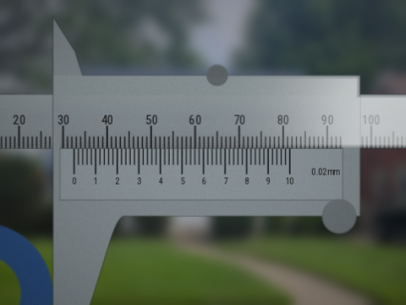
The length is 32.5; mm
